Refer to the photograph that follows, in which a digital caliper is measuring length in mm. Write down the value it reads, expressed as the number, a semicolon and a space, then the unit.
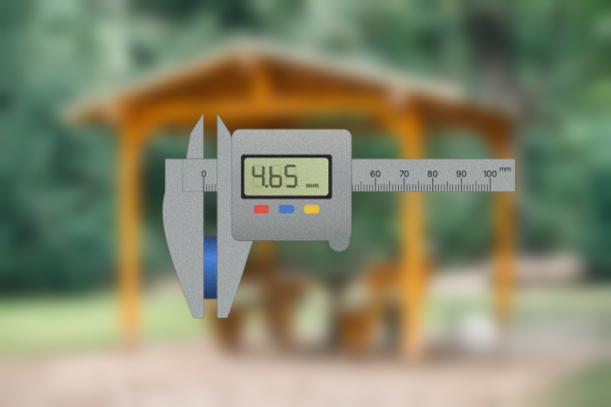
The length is 4.65; mm
